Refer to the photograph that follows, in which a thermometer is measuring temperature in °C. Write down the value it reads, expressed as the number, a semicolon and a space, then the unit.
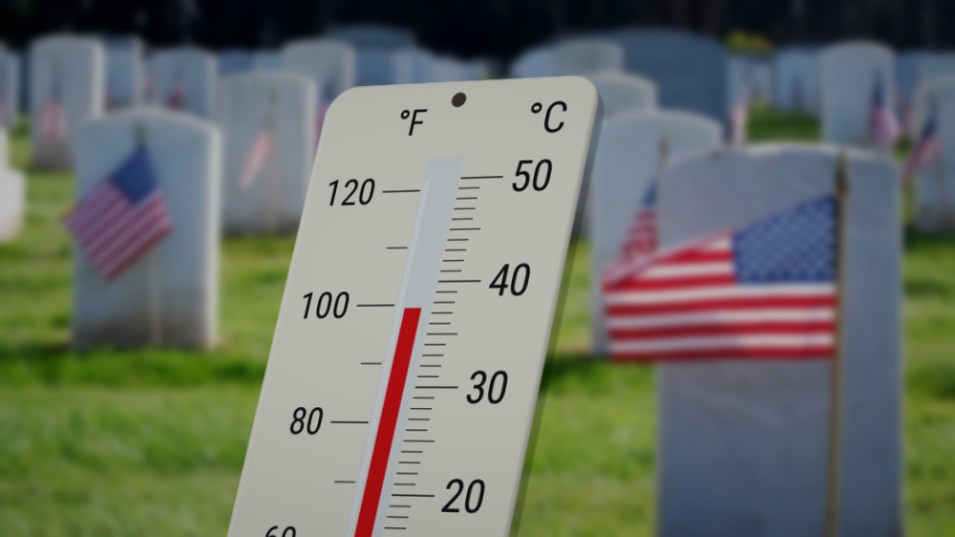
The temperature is 37.5; °C
